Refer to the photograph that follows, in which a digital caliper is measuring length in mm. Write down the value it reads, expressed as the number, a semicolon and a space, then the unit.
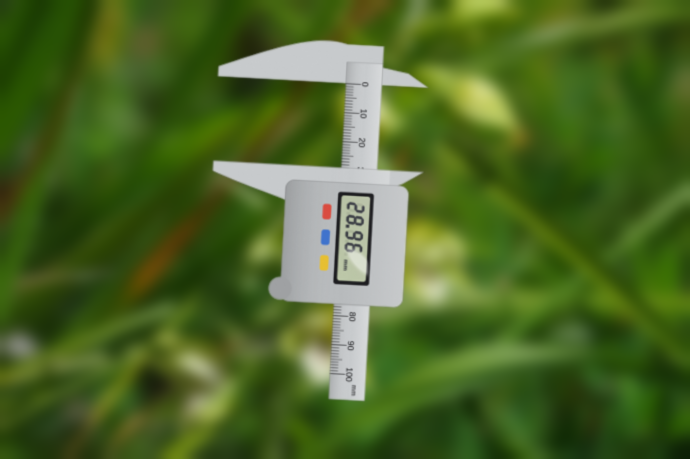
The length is 28.96; mm
